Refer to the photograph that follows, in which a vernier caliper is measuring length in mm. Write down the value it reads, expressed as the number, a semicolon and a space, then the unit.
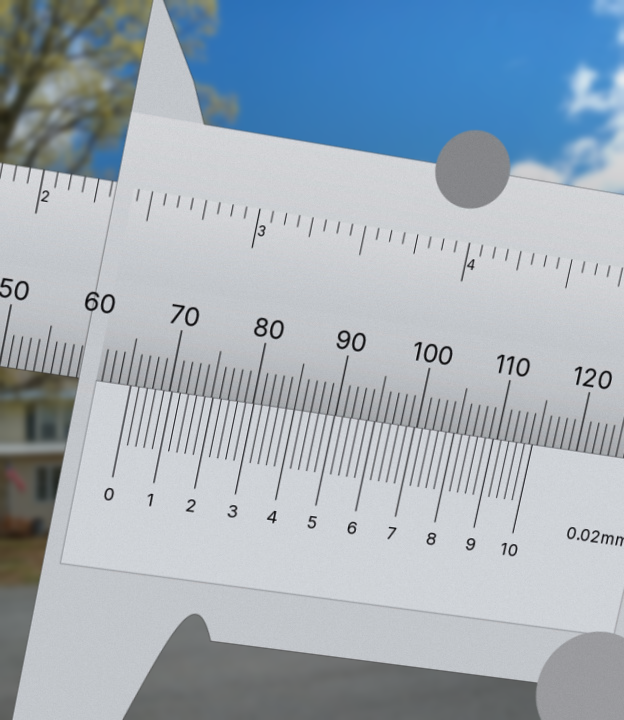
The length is 65.4; mm
